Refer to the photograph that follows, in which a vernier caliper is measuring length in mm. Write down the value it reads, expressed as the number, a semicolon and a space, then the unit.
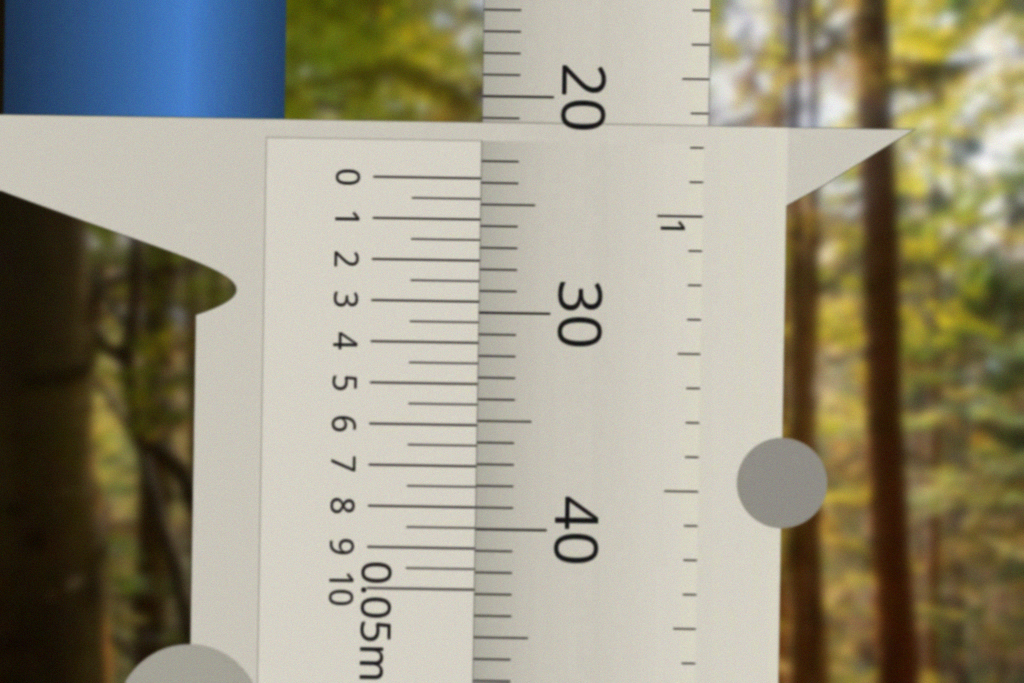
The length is 23.8; mm
